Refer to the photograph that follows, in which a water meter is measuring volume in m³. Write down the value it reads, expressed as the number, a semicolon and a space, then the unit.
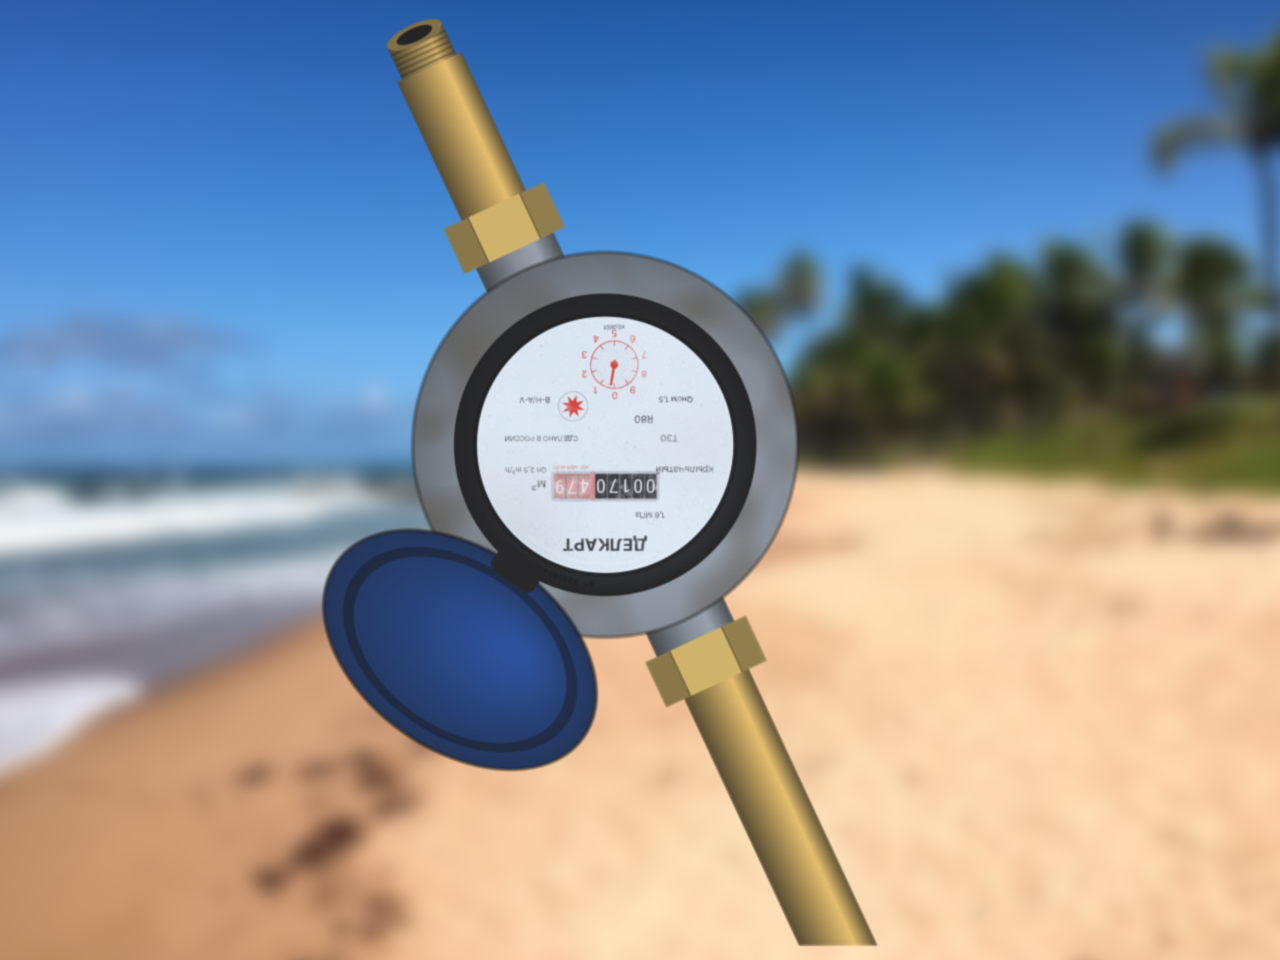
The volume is 170.4790; m³
